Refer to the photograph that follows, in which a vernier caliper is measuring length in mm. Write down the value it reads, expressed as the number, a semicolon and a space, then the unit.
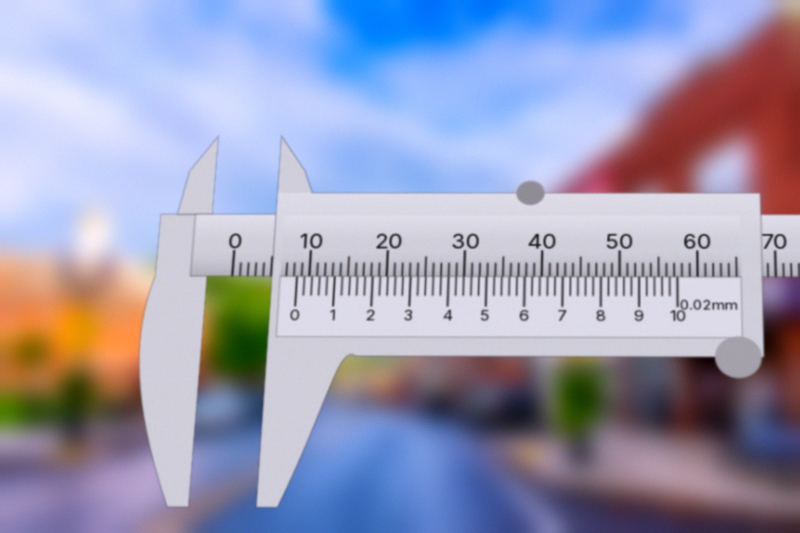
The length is 8.4; mm
